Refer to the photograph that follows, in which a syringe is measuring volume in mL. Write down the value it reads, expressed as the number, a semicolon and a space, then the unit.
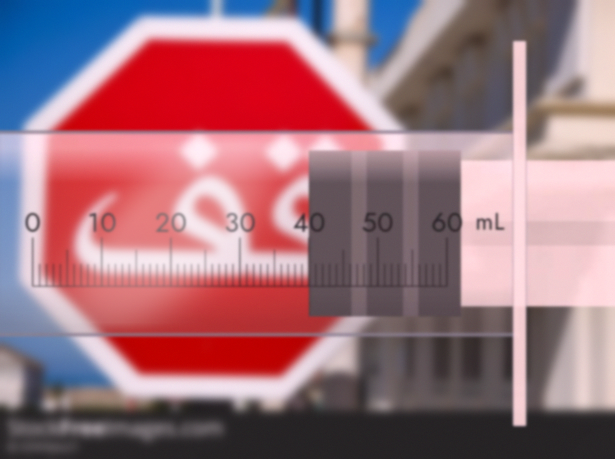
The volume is 40; mL
